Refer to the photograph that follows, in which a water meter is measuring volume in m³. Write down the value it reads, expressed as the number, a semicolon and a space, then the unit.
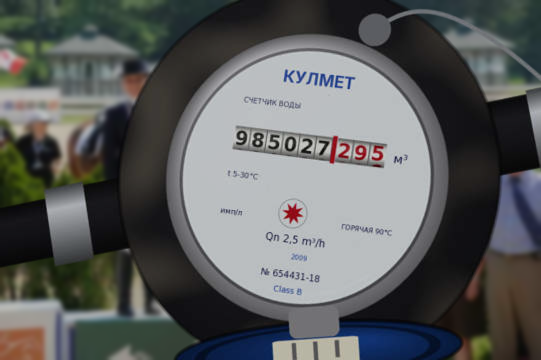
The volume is 985027.295; m³
